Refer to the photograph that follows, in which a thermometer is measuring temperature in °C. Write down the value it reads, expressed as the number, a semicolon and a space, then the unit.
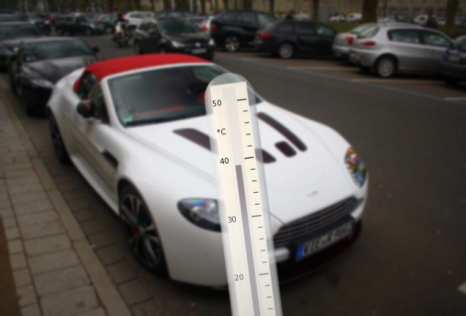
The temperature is 39; °C
